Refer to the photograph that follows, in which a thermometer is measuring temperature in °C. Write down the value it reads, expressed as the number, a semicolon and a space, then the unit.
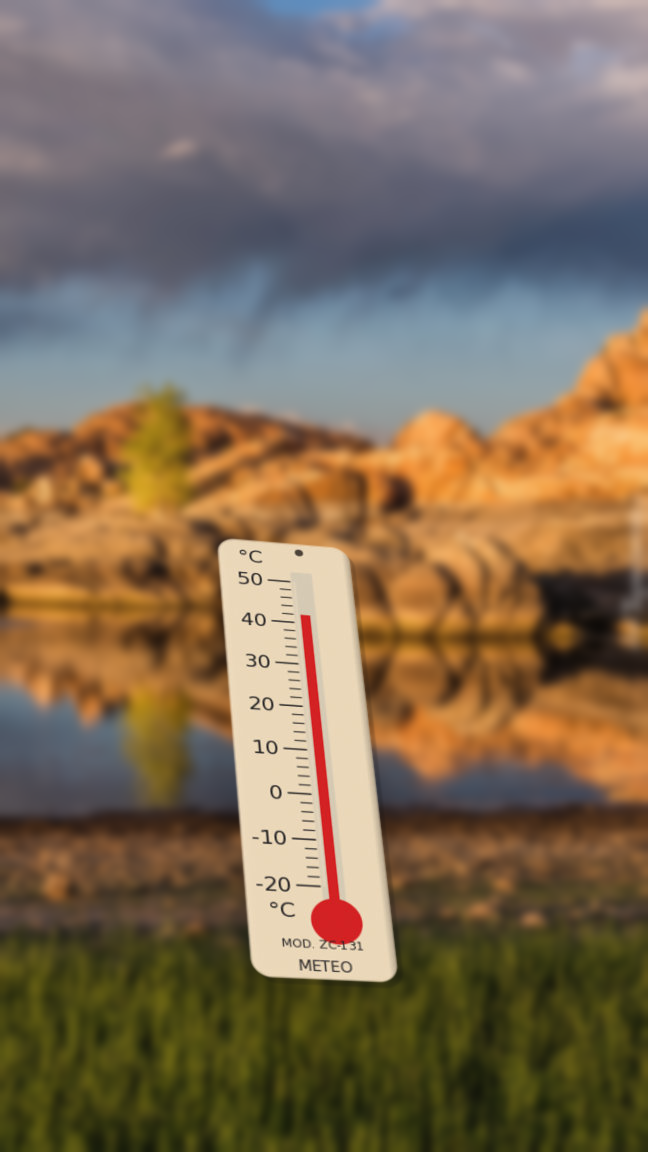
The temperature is 42; °C
